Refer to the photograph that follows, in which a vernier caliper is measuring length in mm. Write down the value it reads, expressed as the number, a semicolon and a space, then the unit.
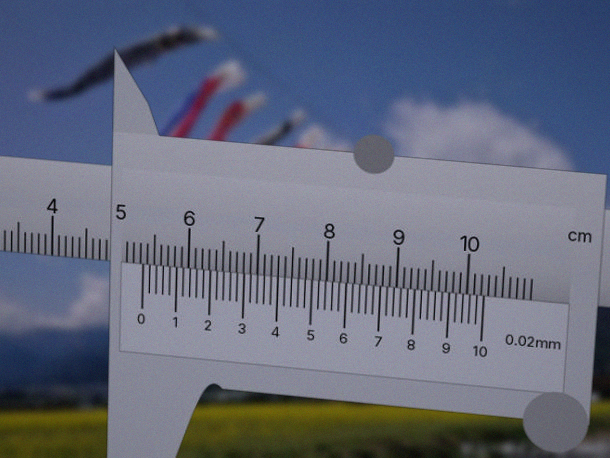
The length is 53.4; mm
